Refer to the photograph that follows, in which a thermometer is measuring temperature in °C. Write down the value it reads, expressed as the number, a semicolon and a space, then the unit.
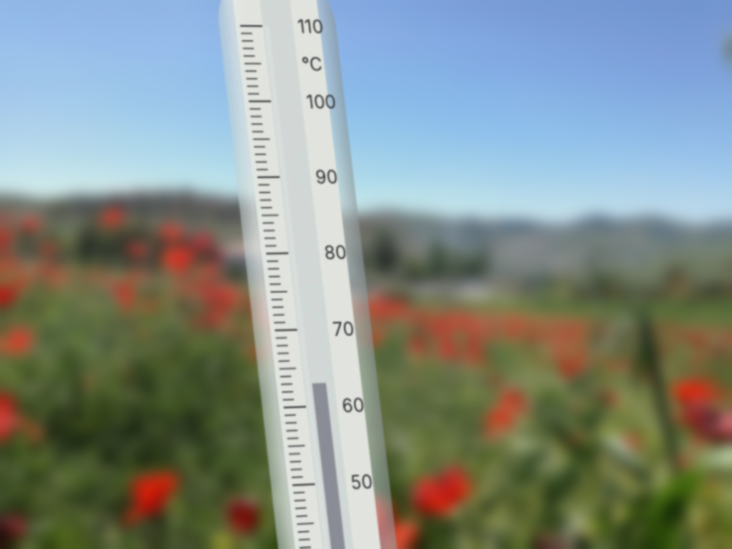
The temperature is 63; °C
